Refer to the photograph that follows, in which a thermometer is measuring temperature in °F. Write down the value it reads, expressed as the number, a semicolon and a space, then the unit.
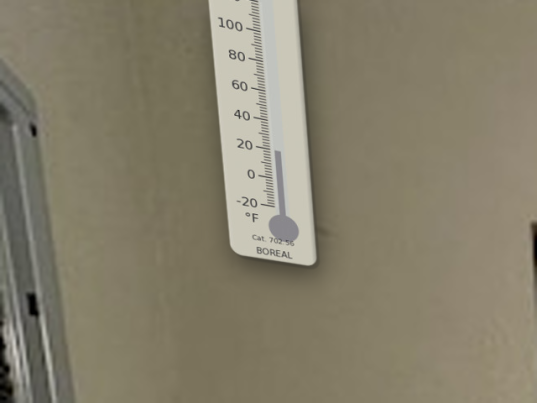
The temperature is 20; °F
